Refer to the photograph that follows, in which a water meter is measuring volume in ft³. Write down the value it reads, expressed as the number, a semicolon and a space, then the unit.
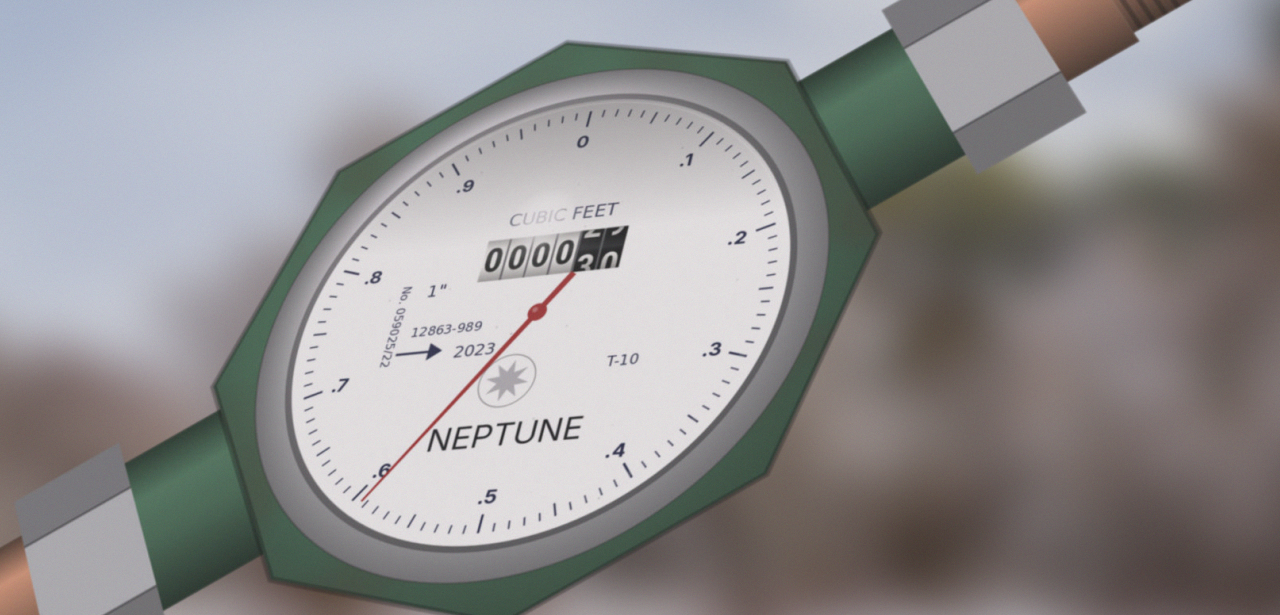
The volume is 29.59; ft³
